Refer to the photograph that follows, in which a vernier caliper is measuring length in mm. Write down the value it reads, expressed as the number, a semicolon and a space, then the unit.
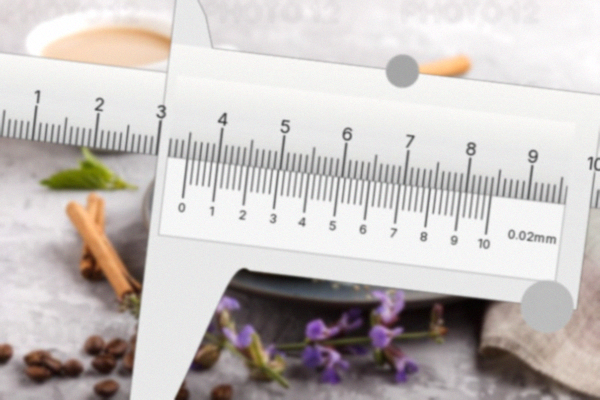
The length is 35.0; mm
